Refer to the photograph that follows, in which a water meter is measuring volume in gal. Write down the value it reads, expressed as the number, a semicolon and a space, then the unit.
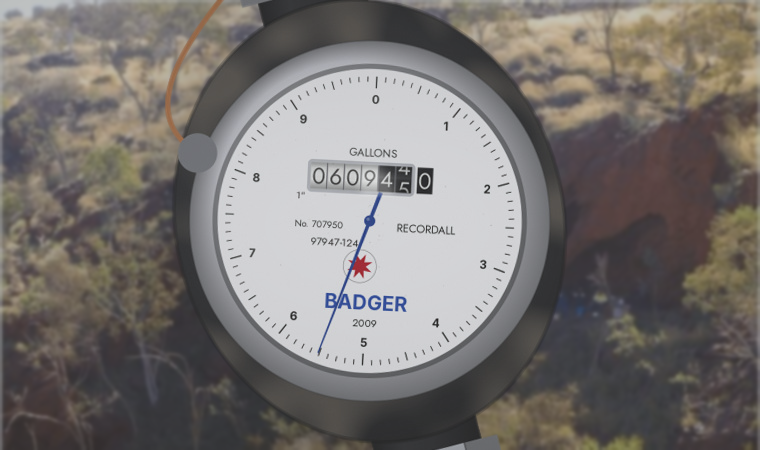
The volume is 609445.5; gal
